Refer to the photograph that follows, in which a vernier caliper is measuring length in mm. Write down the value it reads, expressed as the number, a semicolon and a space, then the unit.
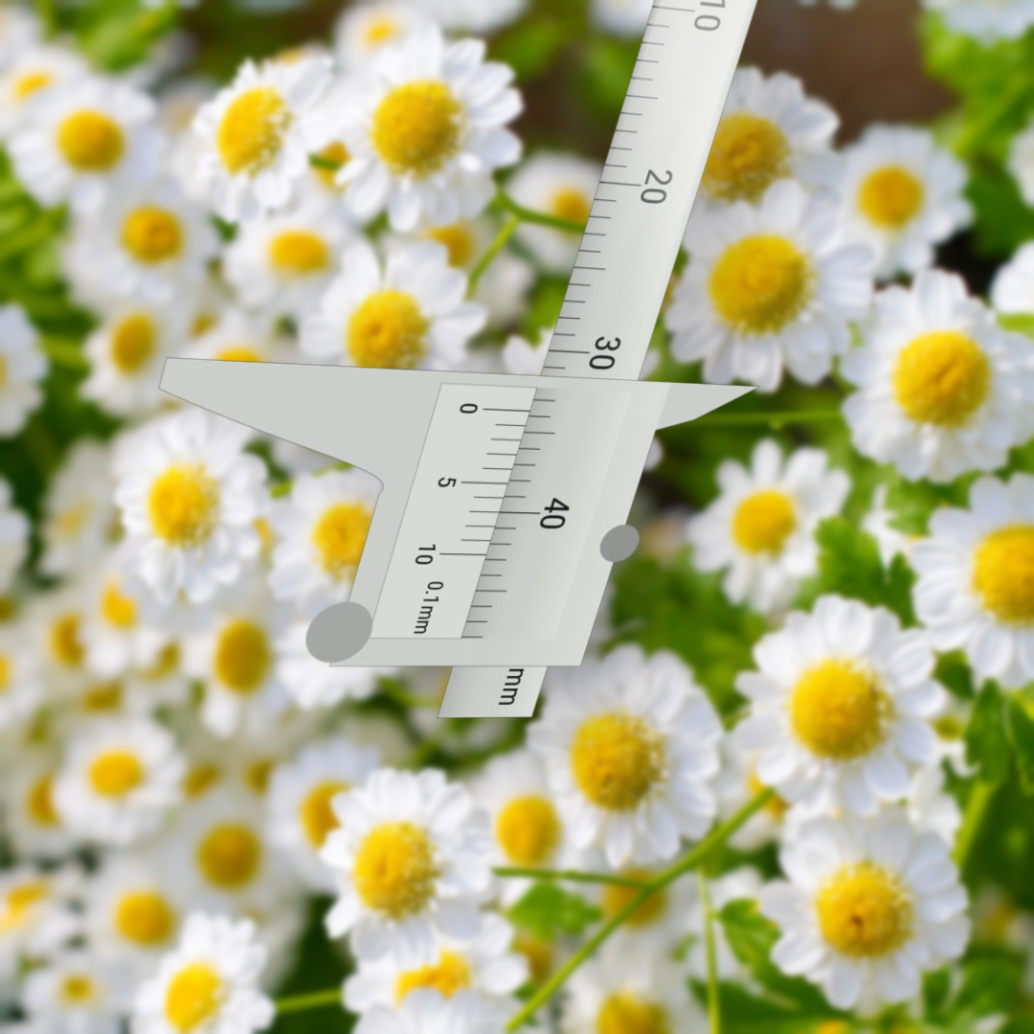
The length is 33.7; mm
